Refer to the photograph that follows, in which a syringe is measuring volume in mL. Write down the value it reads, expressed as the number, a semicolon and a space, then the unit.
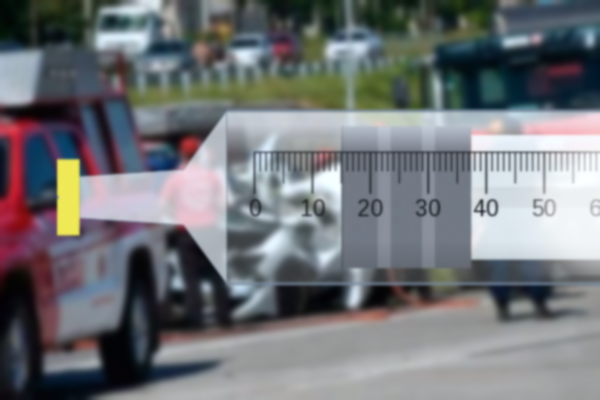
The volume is 15; mL
